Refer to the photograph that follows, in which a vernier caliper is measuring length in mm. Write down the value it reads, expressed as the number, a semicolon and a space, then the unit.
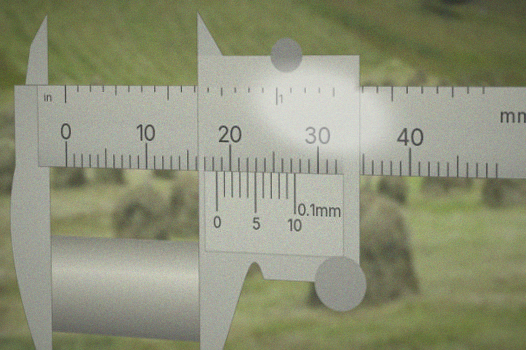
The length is 18.4; mm
